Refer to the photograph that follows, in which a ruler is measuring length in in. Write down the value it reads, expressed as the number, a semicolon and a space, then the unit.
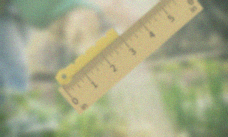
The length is 3; in
